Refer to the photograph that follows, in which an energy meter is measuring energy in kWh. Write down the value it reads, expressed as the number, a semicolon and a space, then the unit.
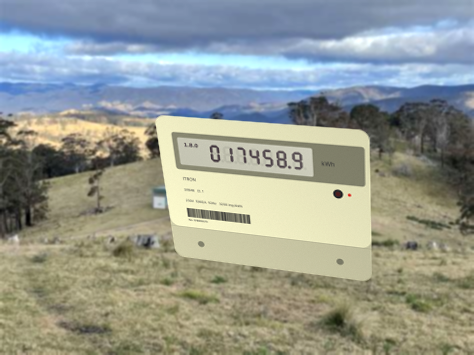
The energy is 17458.9; kWh
